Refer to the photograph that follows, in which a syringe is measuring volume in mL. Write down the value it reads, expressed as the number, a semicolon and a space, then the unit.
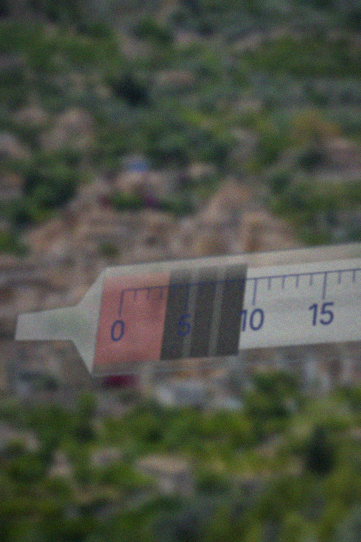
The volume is 3.5; mL
